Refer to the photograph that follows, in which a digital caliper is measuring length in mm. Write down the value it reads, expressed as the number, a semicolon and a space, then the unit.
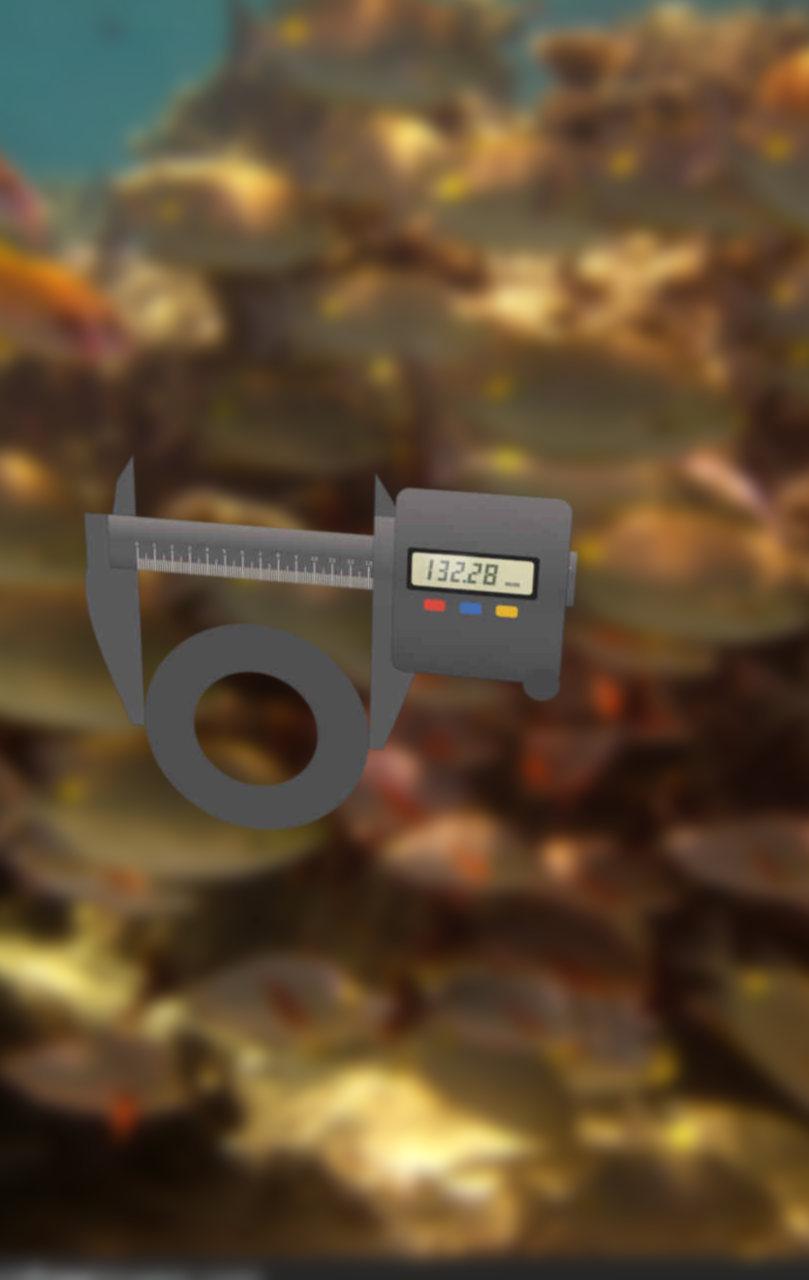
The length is 132.28; mm
